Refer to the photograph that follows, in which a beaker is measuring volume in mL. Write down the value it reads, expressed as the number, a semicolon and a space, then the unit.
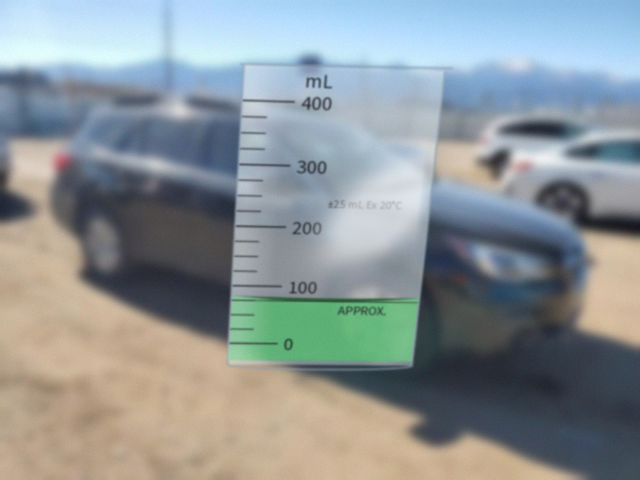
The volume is 75; mL
